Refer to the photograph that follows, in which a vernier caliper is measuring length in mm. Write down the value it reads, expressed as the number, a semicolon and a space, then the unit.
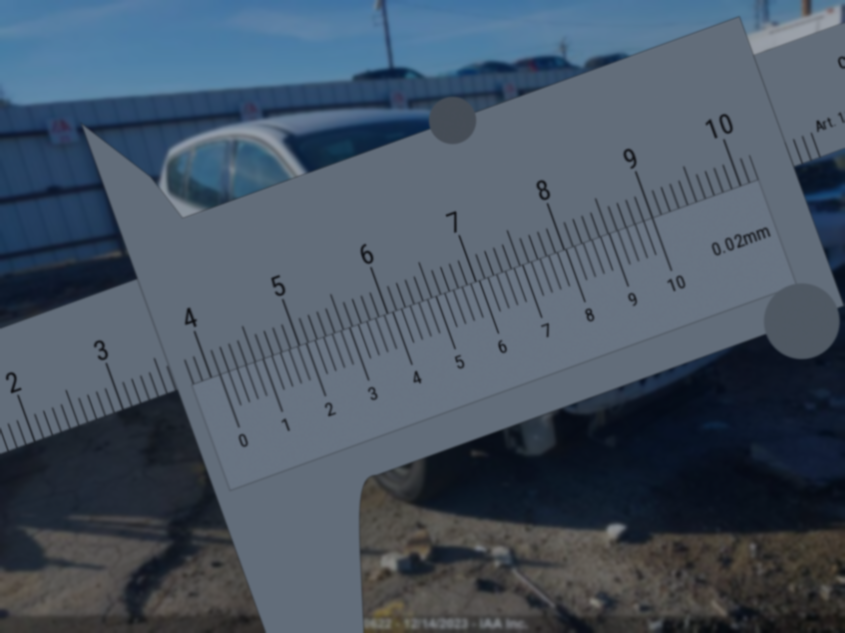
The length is 41.0; mm
